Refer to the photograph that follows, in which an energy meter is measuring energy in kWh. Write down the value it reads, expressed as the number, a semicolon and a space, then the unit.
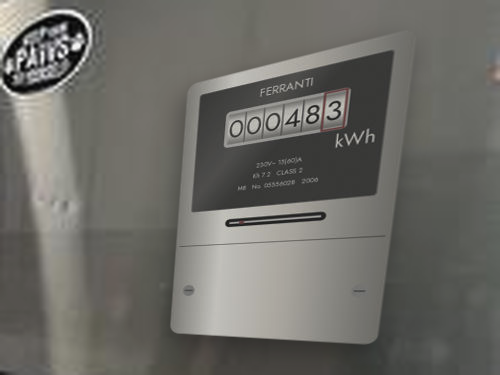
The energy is 48.3; kWh
